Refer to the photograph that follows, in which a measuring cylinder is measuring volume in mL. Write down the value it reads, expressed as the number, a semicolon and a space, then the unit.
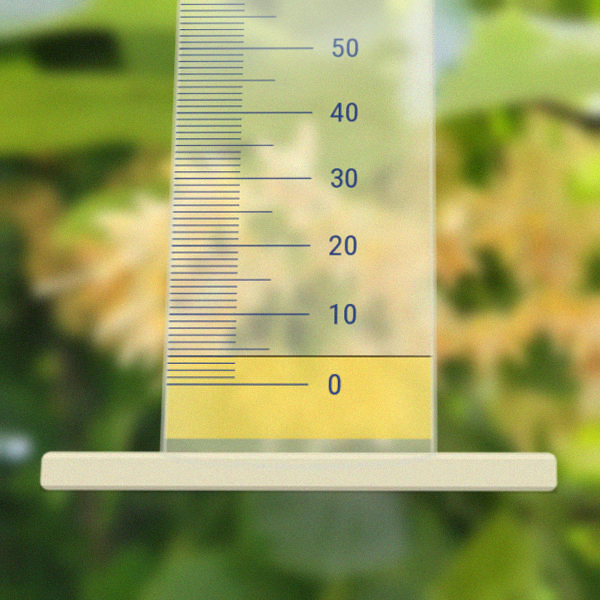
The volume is 4; mL
